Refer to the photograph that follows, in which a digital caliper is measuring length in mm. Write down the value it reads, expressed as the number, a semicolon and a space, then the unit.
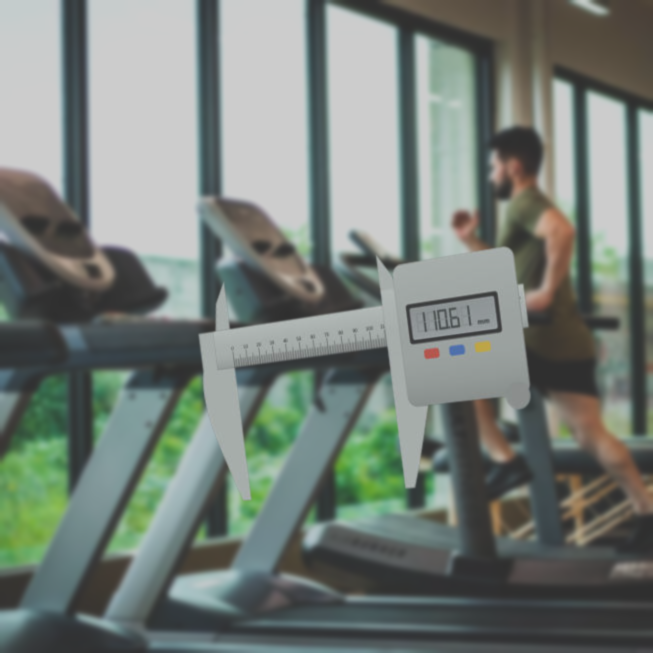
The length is 110.61; mm
